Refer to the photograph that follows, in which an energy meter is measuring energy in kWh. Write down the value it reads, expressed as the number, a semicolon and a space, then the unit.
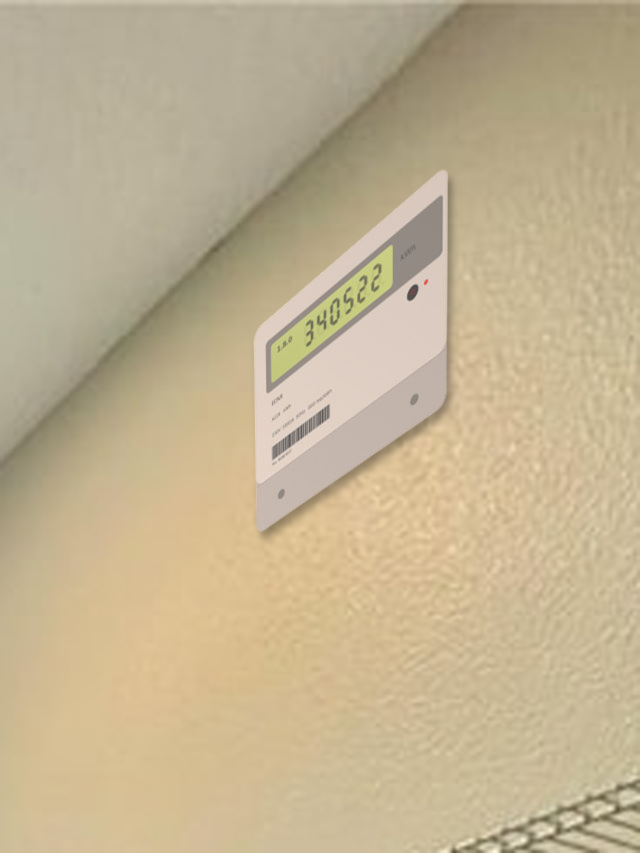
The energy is 340522; kWh
